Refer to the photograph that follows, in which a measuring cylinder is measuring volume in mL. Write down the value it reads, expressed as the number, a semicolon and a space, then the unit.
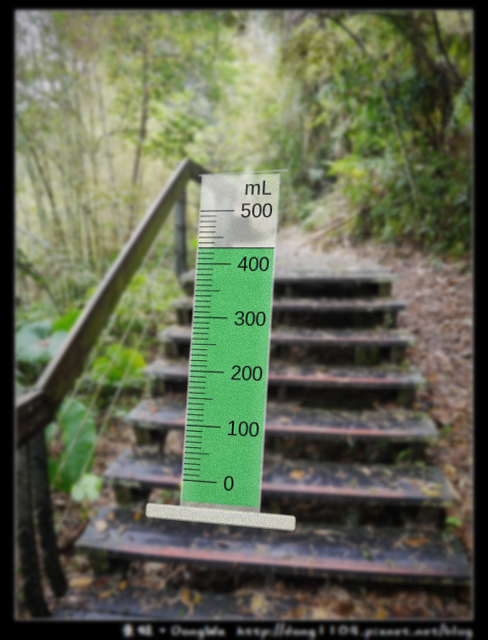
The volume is 430; mL
